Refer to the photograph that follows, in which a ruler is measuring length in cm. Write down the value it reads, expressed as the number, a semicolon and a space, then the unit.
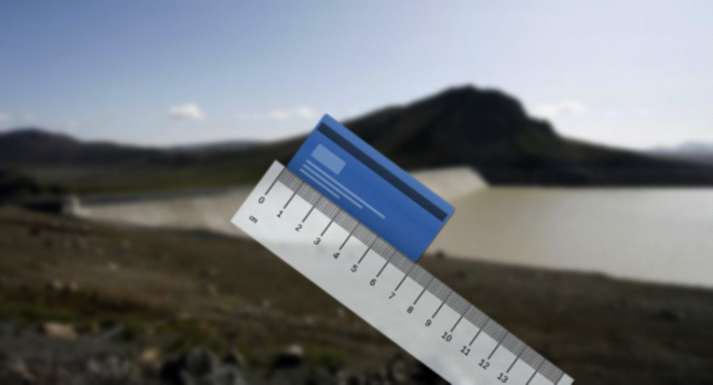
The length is 7; cm
